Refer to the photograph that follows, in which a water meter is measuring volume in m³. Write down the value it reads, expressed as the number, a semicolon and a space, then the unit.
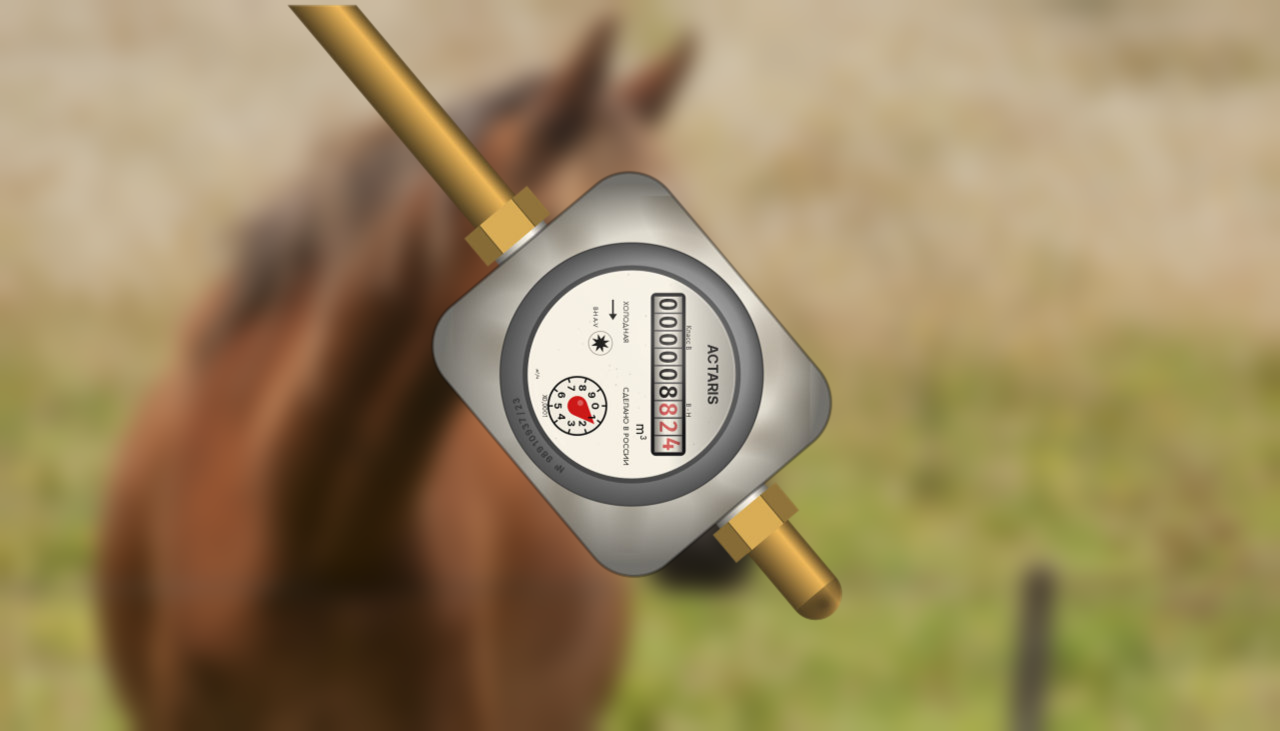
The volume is 8.8241; m³
